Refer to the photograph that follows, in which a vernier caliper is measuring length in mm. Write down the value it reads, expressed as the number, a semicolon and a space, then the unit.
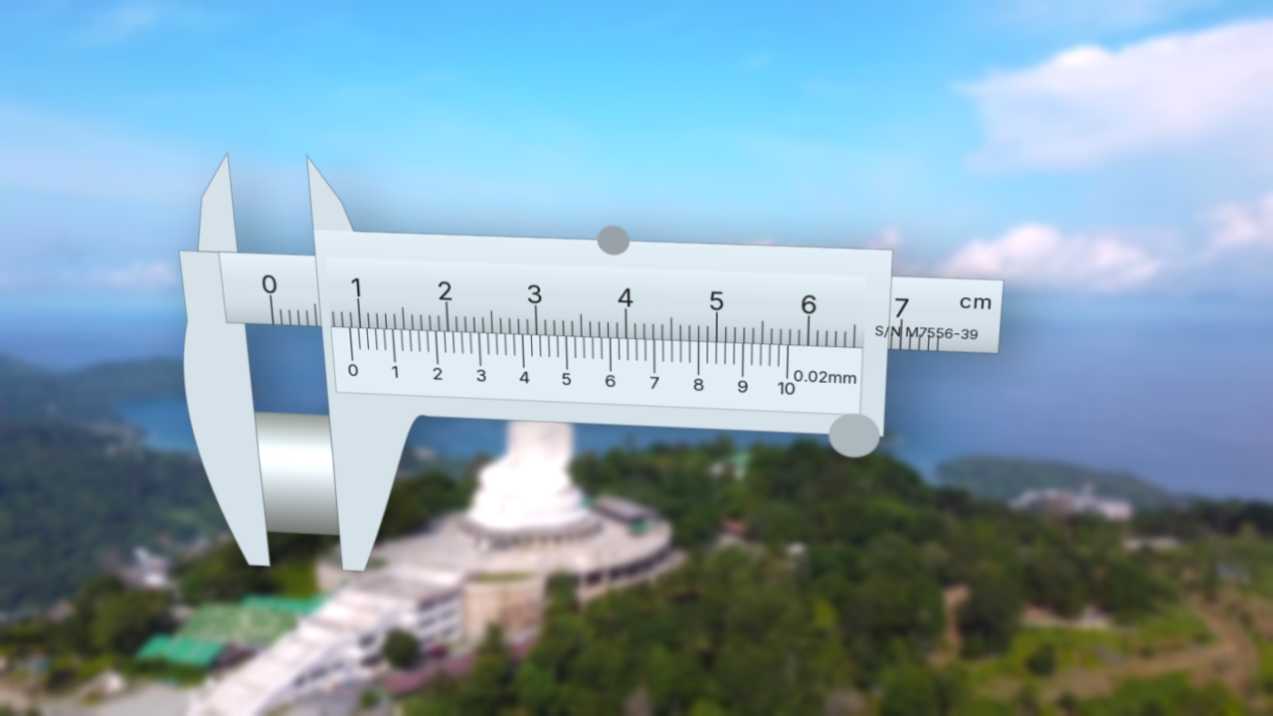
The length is 8.8; mm
